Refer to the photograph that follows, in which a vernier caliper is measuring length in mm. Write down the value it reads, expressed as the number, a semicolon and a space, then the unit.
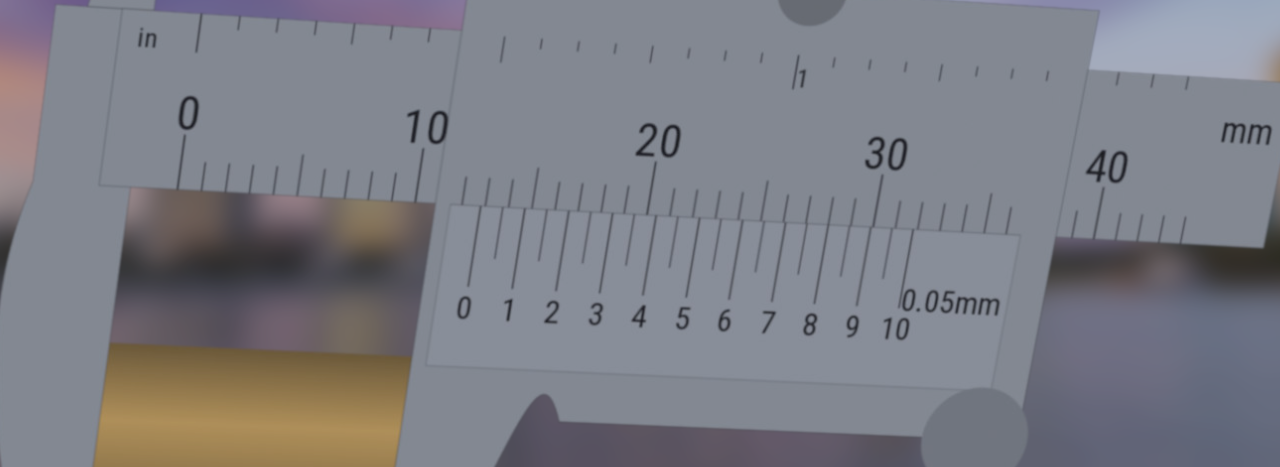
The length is 12.8; mm
